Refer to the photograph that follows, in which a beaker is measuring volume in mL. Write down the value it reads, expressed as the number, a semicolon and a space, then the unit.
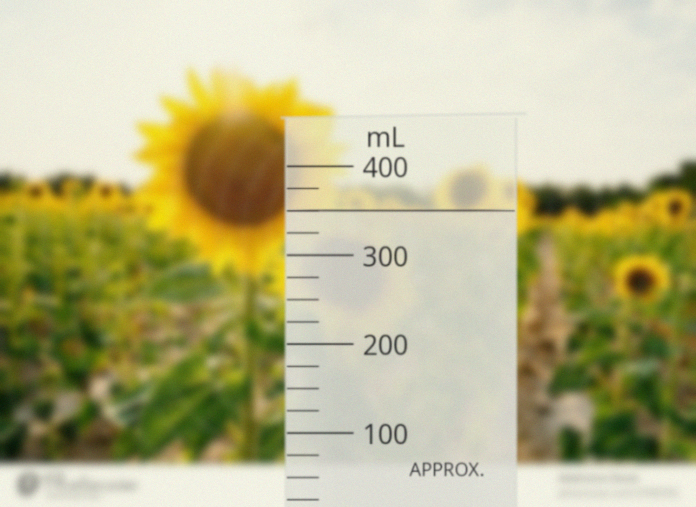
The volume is 350; mL
